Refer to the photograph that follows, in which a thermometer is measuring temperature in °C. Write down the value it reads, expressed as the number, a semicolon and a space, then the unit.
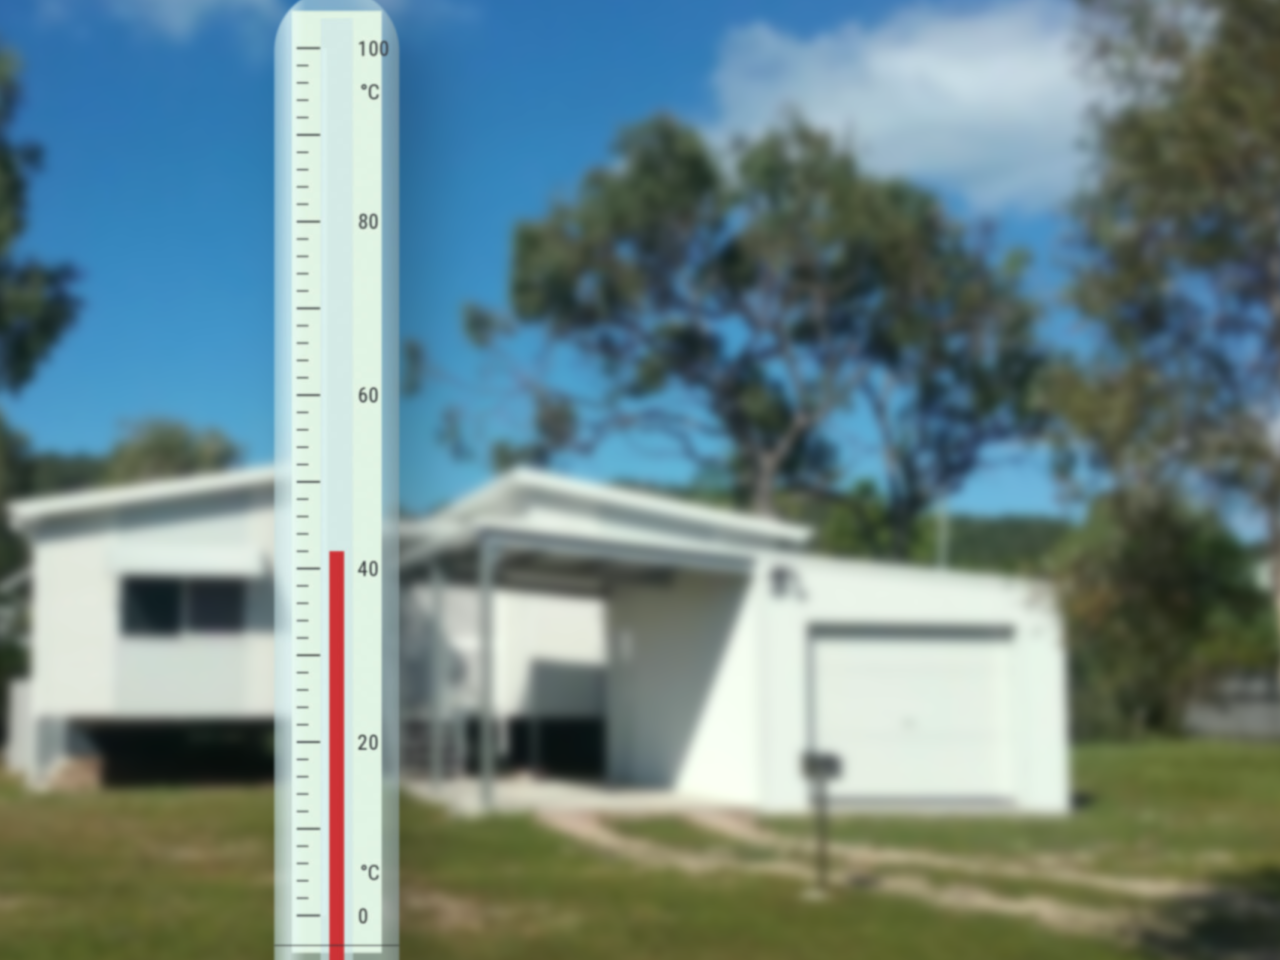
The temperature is 42; °C
